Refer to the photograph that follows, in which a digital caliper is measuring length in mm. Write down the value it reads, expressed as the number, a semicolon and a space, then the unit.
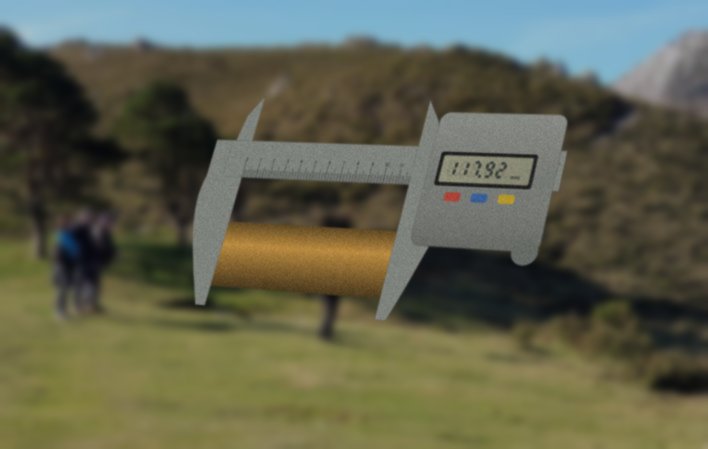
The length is 117.92; mm
